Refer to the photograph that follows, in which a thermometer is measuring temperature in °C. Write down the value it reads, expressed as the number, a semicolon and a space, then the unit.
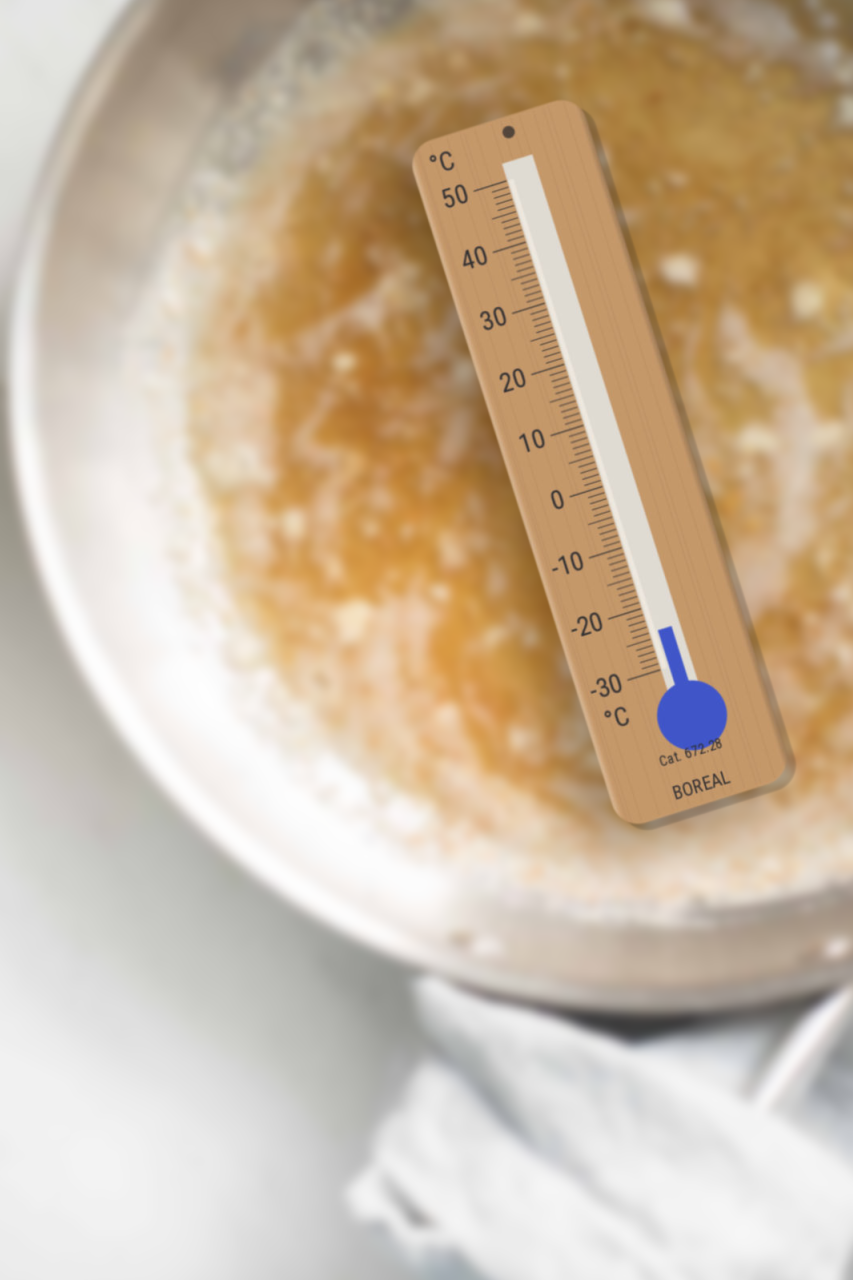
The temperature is -24; °C
